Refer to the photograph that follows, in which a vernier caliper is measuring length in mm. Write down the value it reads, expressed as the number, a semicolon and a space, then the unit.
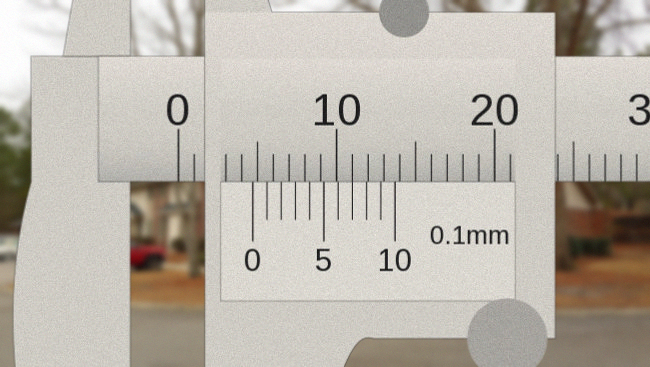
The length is 4.7; mm
